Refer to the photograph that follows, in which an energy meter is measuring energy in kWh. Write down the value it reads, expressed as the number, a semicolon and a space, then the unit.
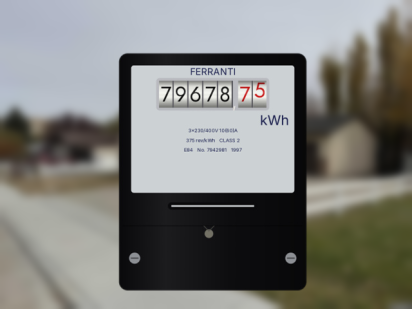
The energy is 79678.75; kWh
